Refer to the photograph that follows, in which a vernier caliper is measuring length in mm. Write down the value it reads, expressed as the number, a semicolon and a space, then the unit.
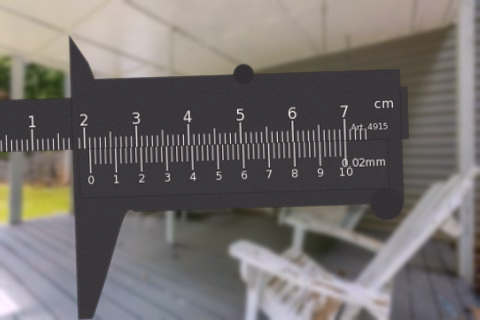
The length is 21.0; mm
